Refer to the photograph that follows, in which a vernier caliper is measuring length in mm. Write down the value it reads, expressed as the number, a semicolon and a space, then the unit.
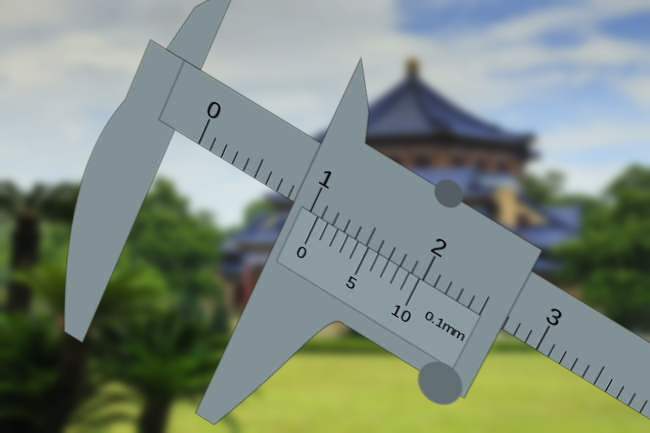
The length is 10.7; mm
